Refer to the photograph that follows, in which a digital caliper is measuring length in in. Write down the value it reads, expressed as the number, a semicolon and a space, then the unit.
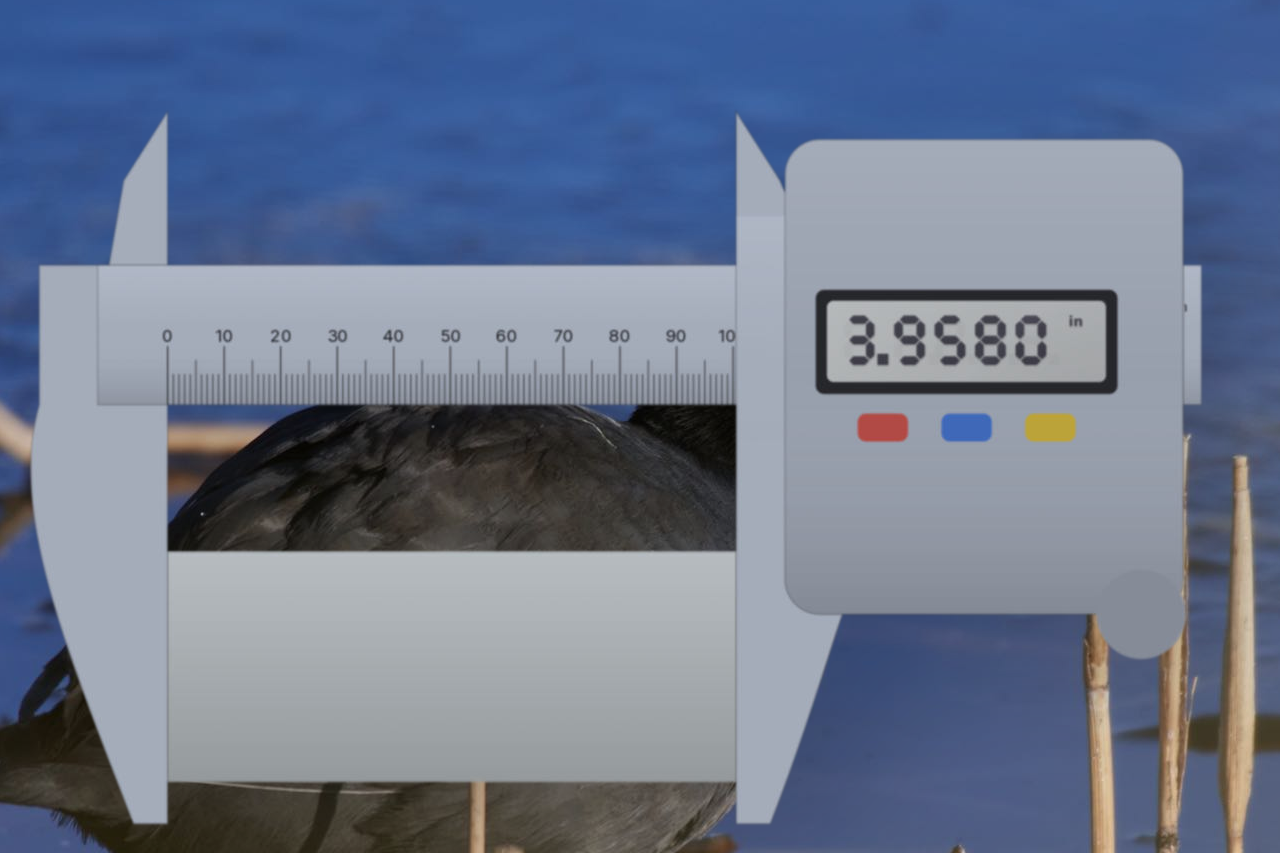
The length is 3.9580; in
